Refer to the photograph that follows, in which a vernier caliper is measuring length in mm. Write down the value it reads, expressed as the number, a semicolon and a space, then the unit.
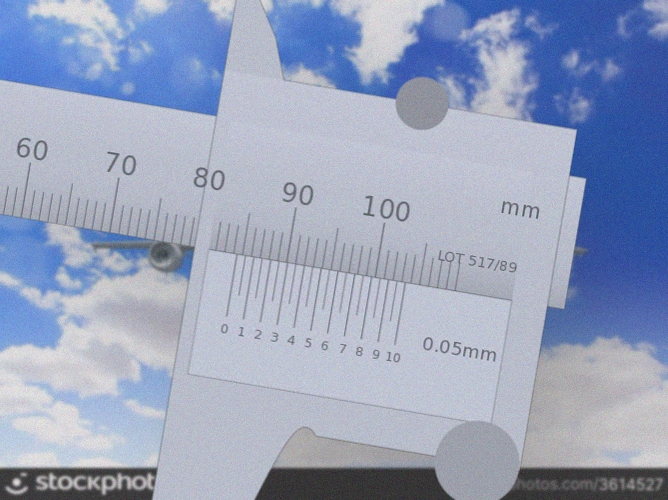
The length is 84.4; mm
